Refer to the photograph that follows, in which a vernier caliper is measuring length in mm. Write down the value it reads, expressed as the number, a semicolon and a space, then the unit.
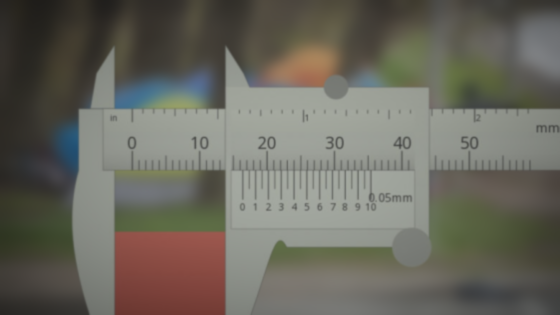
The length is 16.4; mm
